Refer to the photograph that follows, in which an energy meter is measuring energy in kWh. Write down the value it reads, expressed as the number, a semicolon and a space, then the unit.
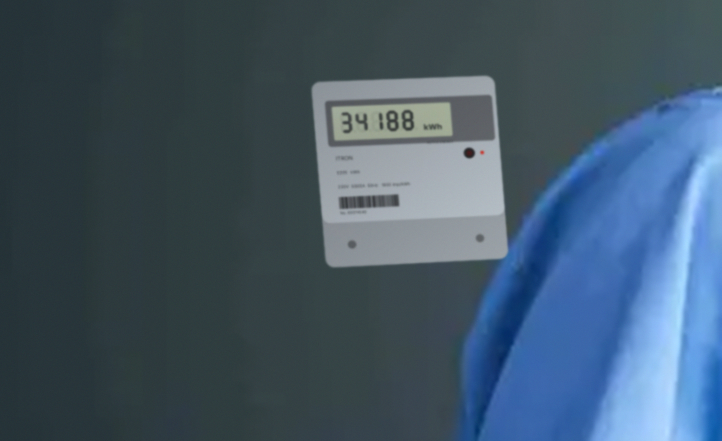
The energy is 34188; kWh
